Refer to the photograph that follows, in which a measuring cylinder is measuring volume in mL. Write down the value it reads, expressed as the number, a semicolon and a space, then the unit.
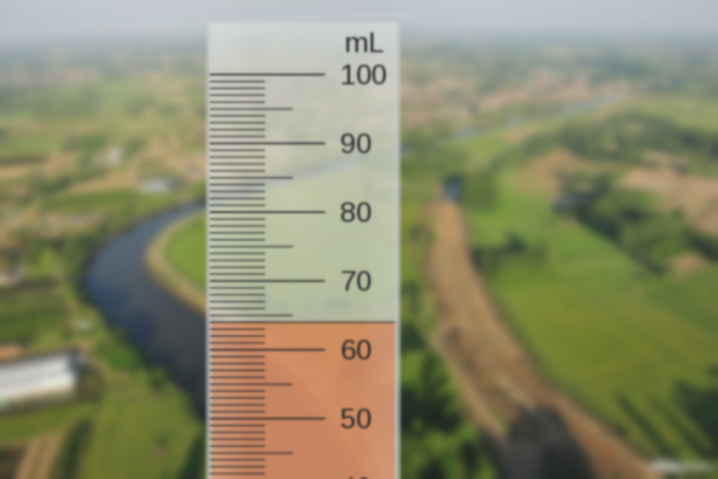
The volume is 64; mL
